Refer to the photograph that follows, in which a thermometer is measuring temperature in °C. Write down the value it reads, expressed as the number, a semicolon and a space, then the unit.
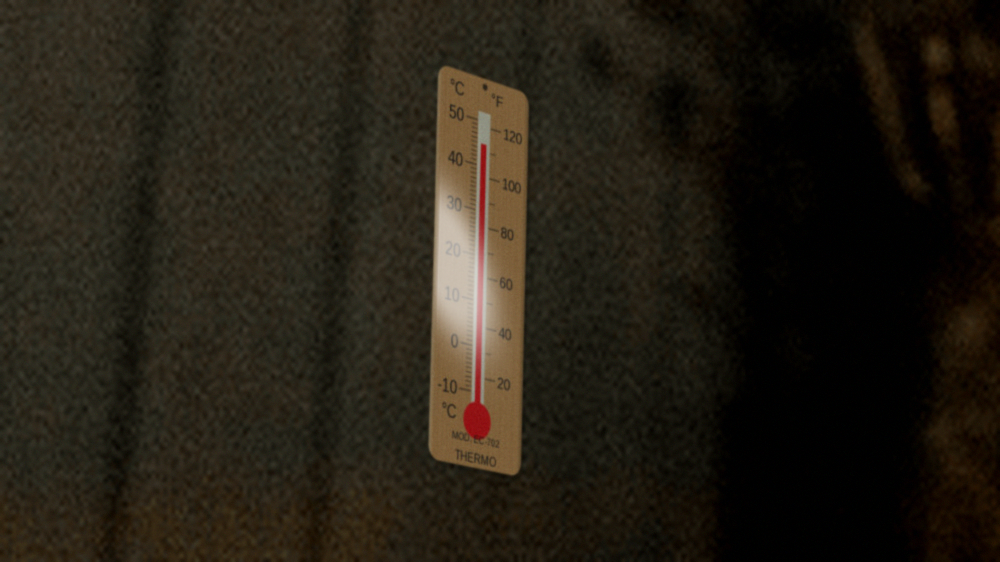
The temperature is 45; °C
